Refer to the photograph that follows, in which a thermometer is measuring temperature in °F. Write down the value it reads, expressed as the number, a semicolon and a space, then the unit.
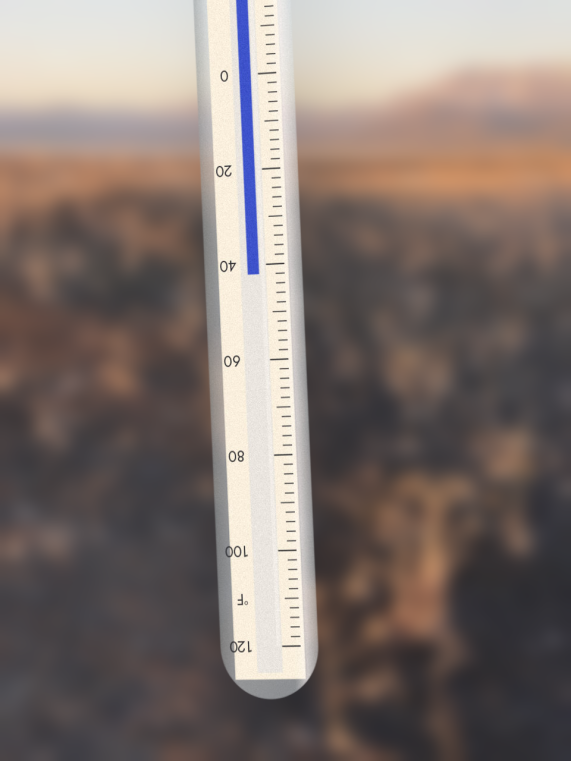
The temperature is 42; °F
